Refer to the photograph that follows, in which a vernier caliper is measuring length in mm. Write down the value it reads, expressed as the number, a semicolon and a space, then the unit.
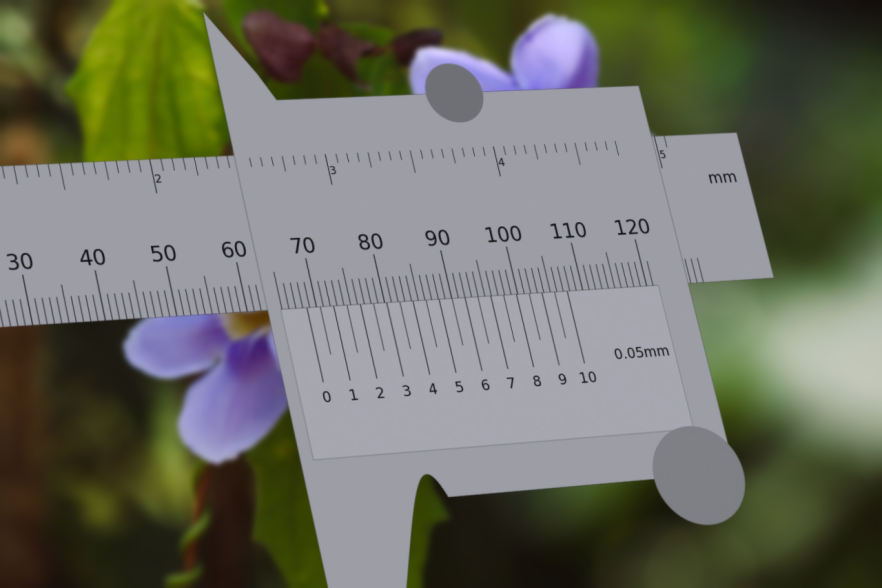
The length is 68.6; mm
